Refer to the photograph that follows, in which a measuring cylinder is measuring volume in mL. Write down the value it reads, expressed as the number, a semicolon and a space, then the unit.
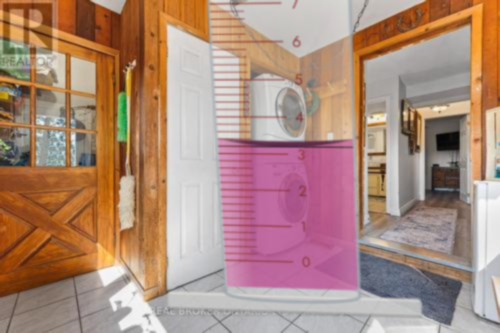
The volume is 3.2; mL
